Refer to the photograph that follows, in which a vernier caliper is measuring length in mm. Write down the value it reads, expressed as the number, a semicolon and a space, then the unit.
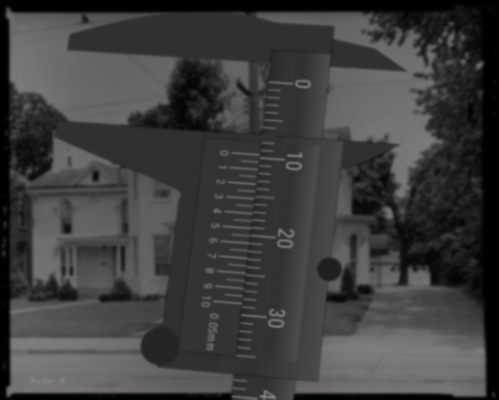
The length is 9.6; mm
